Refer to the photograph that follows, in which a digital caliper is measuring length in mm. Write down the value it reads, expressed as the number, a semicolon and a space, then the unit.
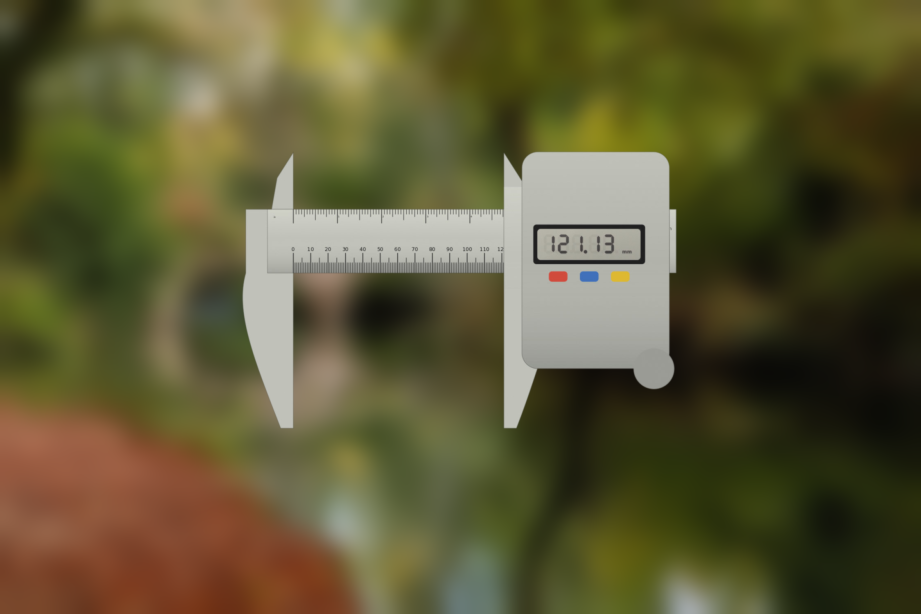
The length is 121.13; mm
